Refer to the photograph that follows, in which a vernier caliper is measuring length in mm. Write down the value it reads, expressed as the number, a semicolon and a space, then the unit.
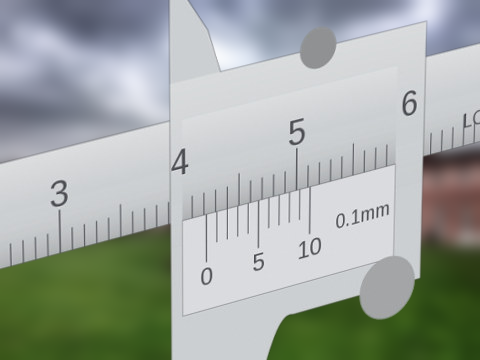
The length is 42.2; mm
